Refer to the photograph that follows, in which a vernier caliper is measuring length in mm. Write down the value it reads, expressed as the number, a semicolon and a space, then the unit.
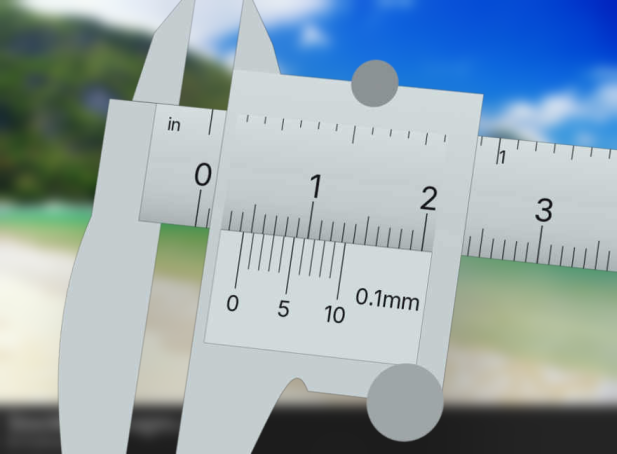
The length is 4.3; mm
